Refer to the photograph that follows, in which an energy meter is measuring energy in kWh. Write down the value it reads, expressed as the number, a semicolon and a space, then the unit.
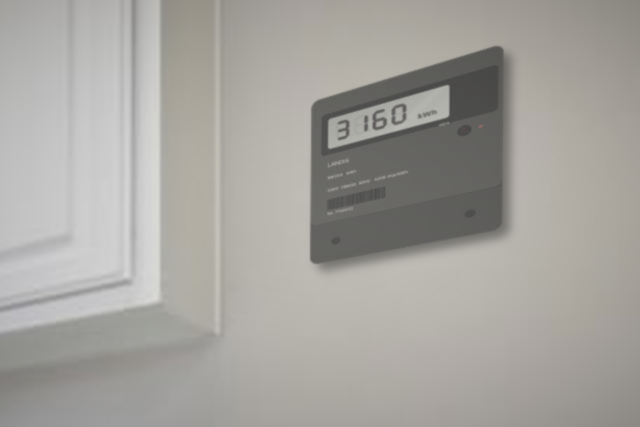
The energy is 3160; kWh
